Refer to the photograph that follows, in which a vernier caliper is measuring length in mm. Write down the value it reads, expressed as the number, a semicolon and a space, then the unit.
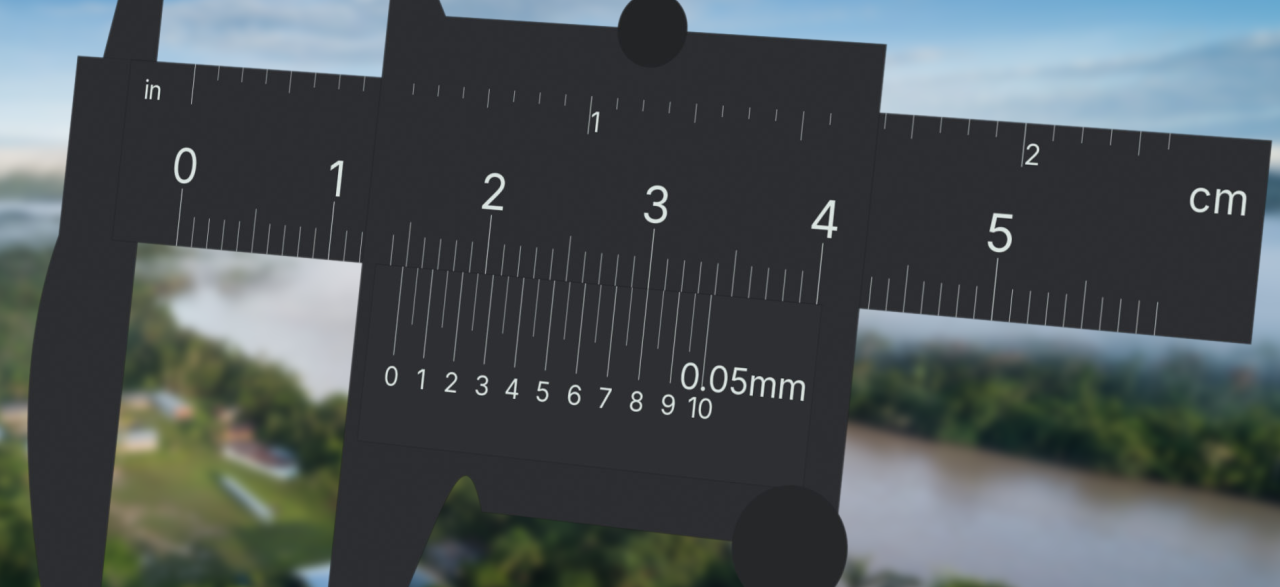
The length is 14.8; mm
